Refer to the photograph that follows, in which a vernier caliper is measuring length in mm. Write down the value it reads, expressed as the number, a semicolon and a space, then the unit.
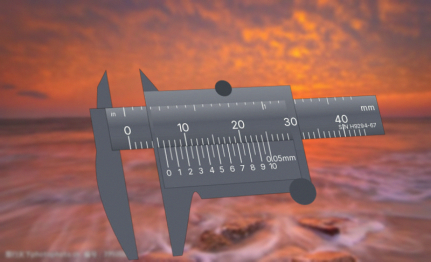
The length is 6.0; mm
